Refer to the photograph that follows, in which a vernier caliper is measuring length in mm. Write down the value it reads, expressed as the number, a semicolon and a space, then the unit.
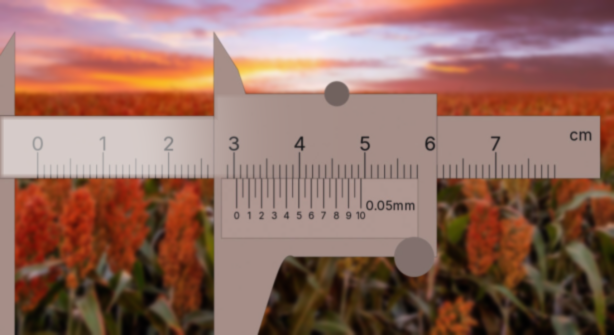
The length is 30.4; mm
